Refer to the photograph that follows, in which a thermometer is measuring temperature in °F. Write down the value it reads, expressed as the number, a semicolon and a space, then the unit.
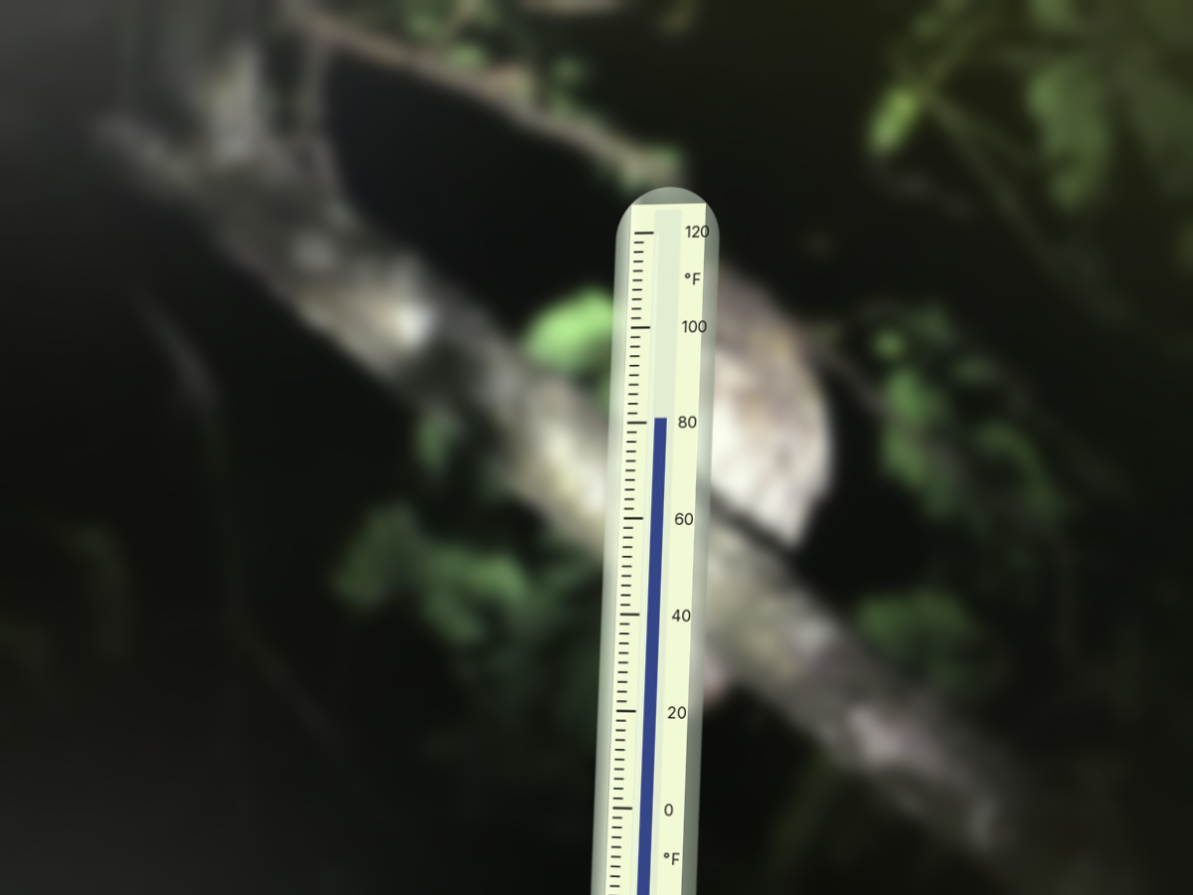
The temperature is 81; °F
